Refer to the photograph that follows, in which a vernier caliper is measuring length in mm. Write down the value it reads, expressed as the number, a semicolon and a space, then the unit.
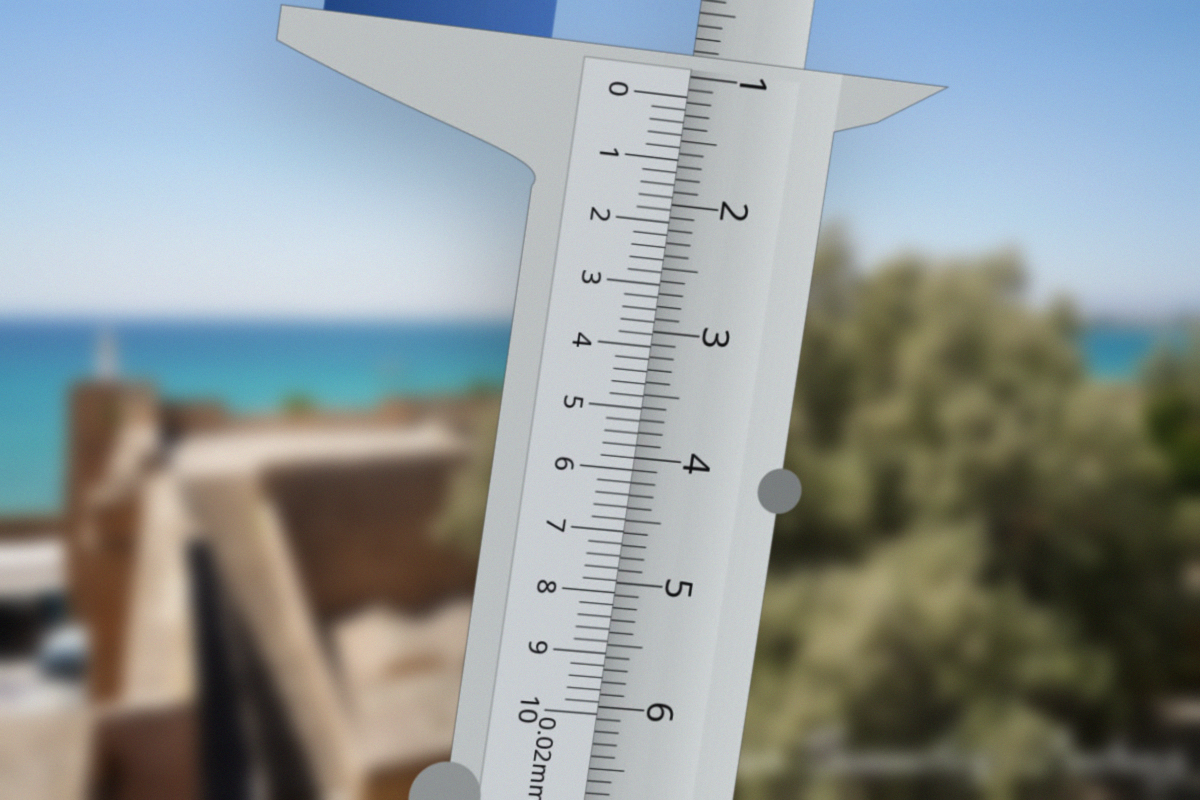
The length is 11.6; mm
